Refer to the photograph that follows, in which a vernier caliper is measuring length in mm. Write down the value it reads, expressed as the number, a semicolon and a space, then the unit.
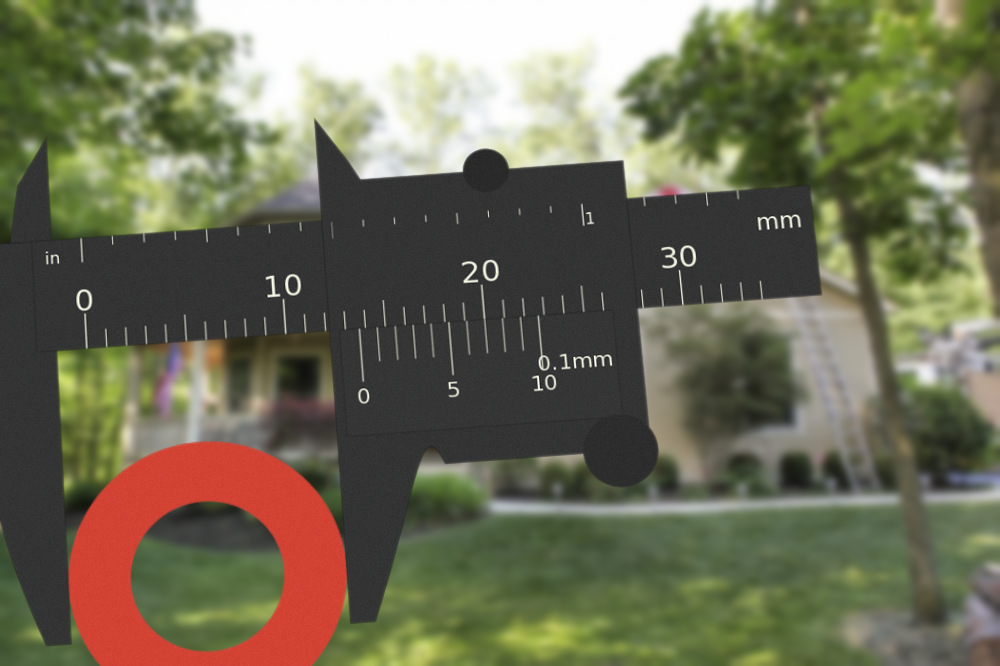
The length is 13.7; mm
